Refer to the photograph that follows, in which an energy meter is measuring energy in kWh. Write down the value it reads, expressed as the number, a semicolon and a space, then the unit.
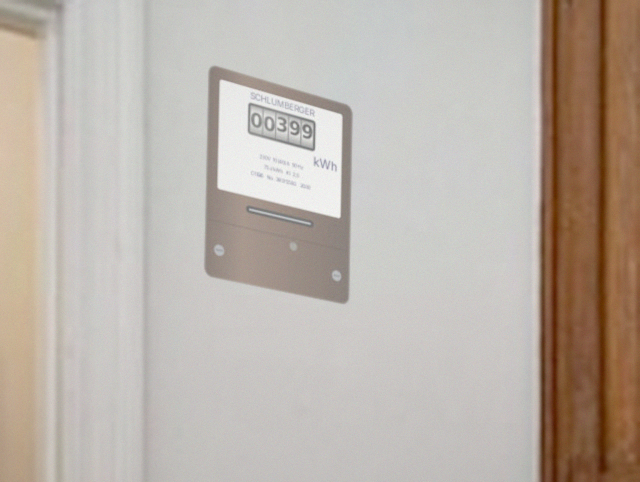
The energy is 399; kWh
